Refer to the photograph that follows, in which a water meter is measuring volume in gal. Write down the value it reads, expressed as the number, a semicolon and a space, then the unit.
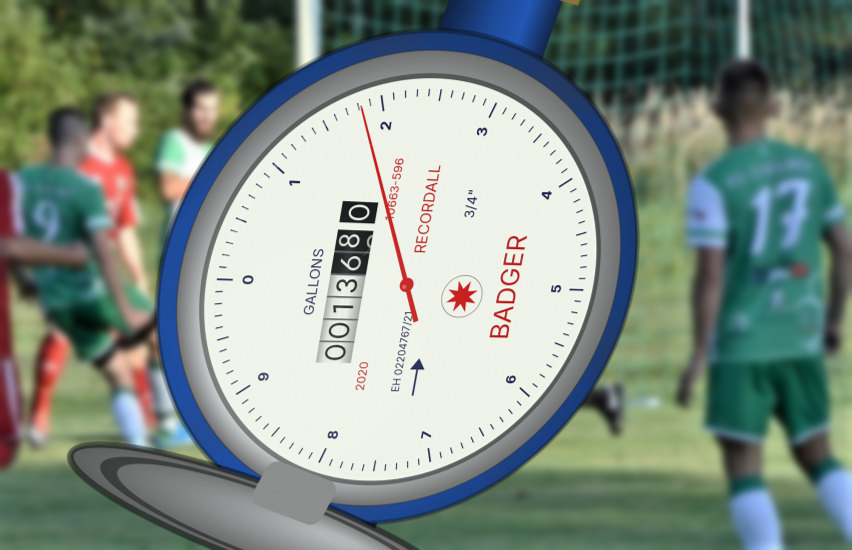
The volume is 13681.8; gal
